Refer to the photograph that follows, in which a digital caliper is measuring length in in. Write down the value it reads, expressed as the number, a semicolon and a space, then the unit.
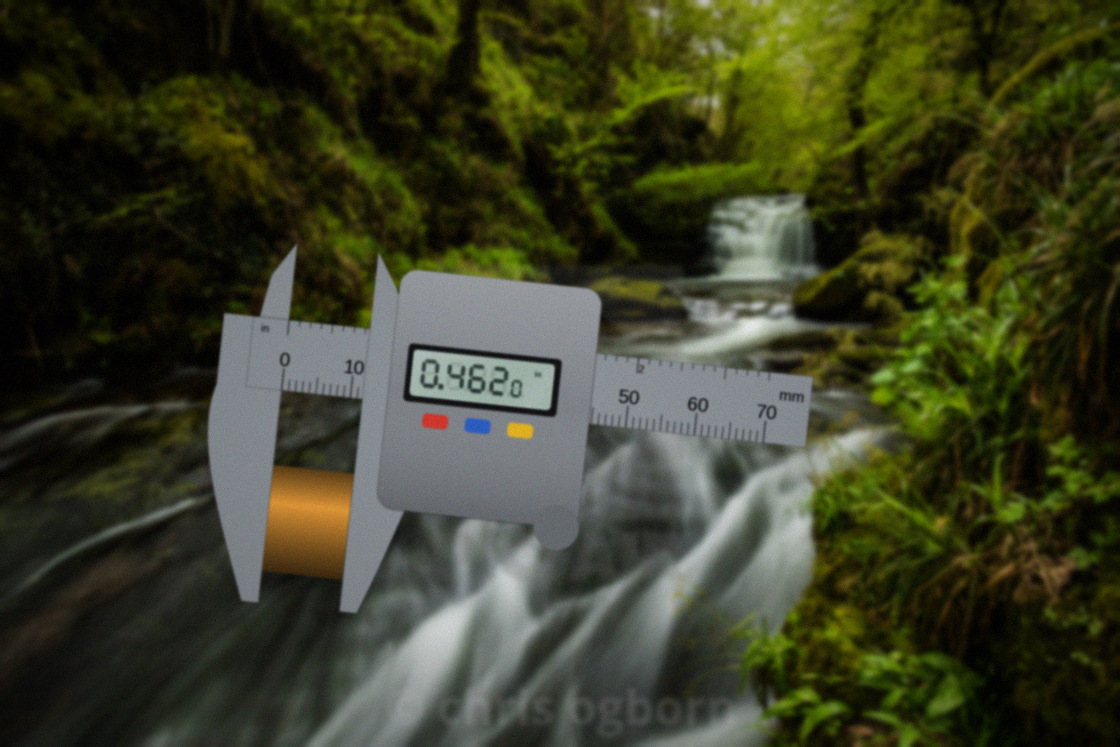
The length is 0.4620; in
